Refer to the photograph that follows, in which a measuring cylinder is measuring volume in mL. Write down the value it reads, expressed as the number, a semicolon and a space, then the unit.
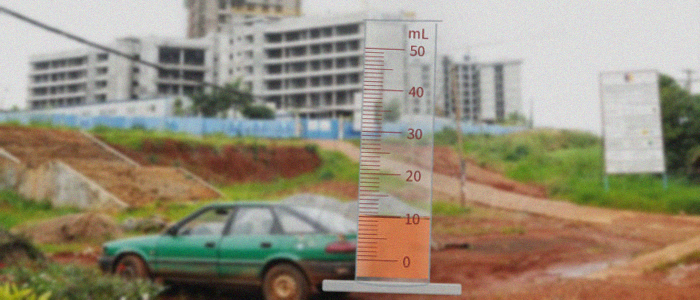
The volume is 10; mL
